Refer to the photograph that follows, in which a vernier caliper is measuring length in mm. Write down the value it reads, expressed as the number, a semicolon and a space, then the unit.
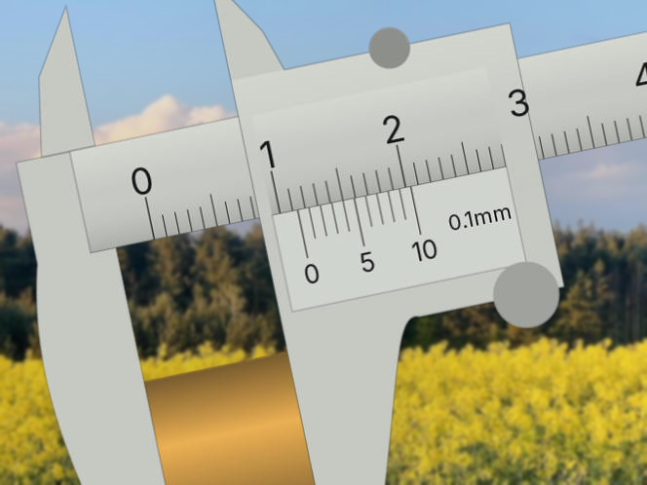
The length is 11.4; mm
